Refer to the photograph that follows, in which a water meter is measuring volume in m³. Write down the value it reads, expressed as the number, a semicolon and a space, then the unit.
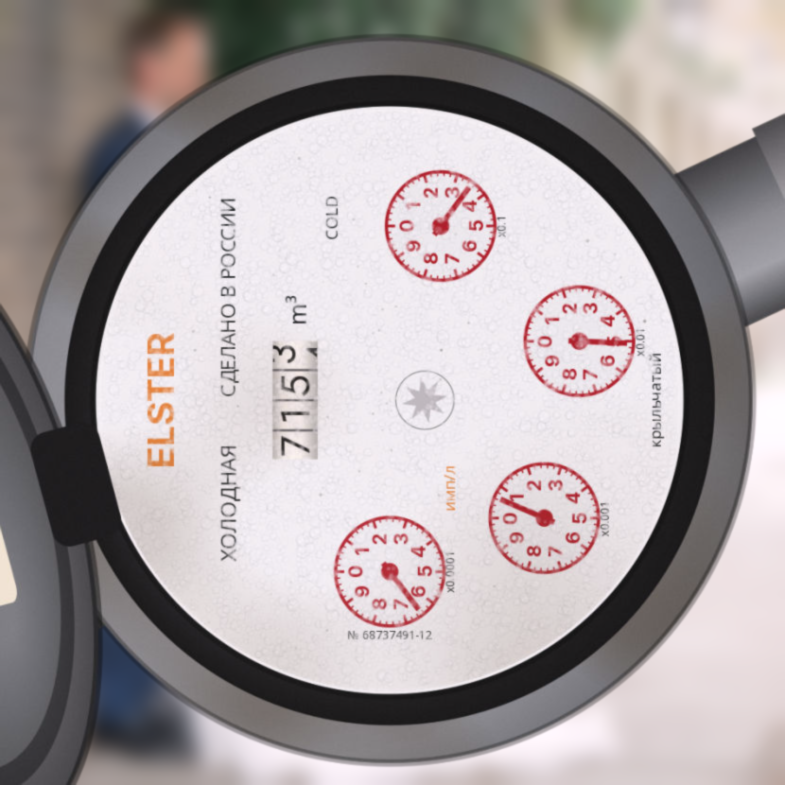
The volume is 7153.3506; m³
